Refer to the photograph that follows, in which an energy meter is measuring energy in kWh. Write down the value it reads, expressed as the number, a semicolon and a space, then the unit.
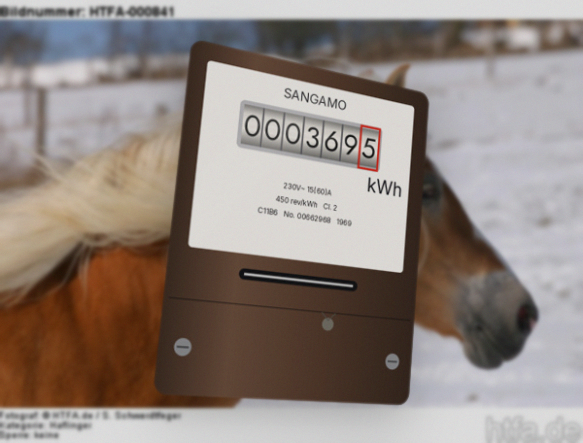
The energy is 369.5; kWh
